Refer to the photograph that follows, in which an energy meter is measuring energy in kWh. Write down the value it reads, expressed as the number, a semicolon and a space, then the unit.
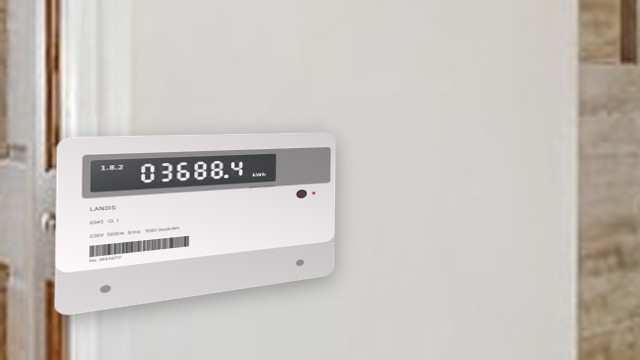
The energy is 3688.4; kWh
